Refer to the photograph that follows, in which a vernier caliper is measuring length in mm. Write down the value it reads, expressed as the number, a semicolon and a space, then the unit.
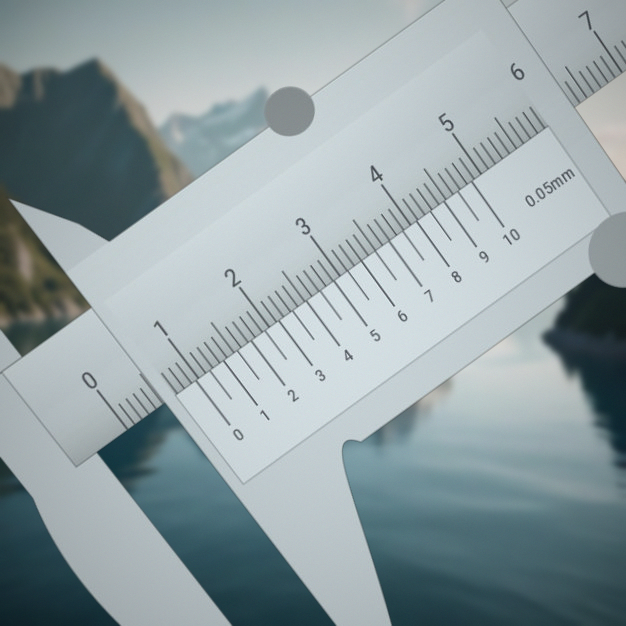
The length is 9.6; mm
